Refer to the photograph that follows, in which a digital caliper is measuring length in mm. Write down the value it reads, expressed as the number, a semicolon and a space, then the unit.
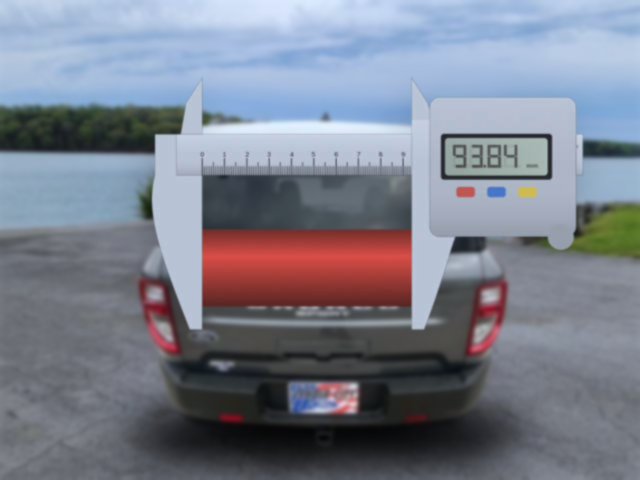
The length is 93.84; mm
